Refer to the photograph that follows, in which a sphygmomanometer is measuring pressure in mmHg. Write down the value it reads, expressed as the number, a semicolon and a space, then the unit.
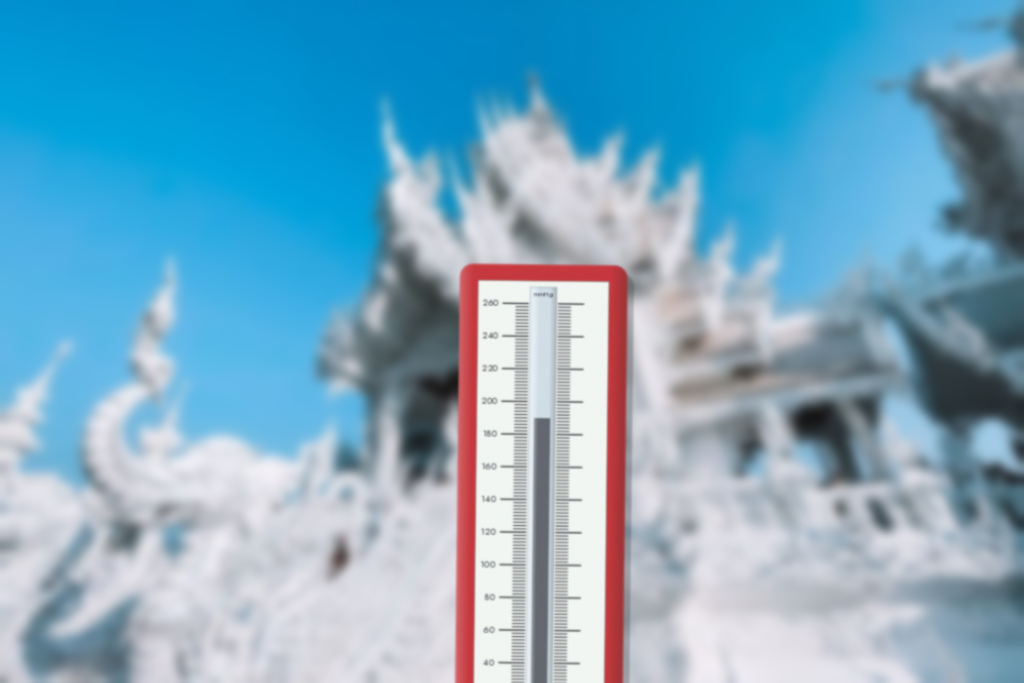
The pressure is 190; mmHg
